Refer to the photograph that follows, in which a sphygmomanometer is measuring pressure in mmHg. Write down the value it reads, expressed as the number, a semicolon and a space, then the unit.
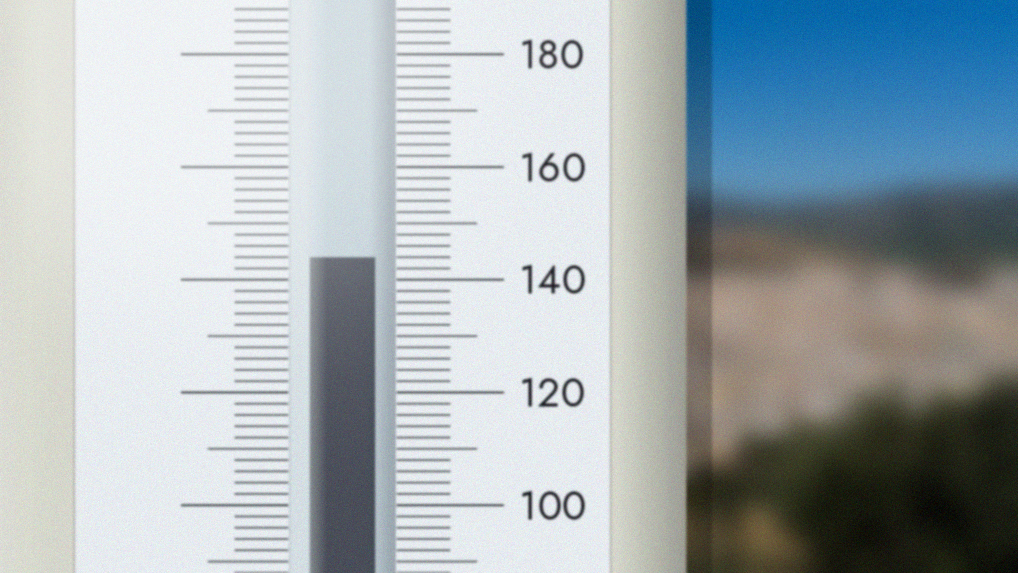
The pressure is 144; mmHg
